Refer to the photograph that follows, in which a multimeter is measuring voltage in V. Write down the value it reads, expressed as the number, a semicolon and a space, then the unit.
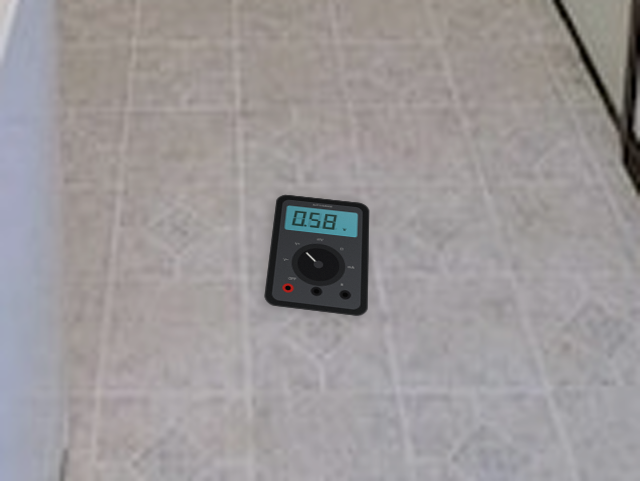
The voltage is 0.58; V
